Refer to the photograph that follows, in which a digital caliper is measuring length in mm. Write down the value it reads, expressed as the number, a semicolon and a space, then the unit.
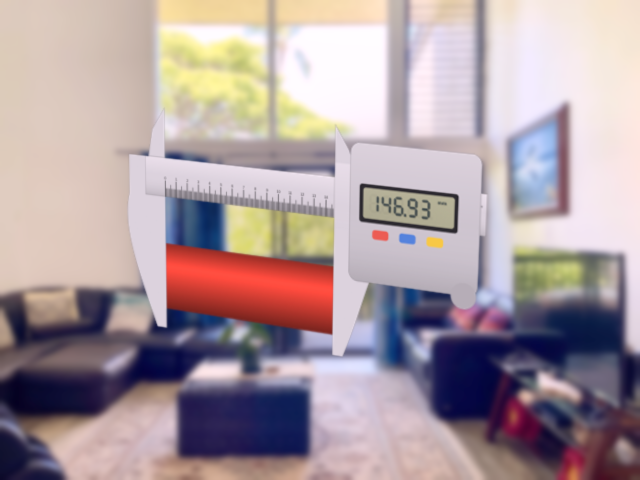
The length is 146.93; mm
